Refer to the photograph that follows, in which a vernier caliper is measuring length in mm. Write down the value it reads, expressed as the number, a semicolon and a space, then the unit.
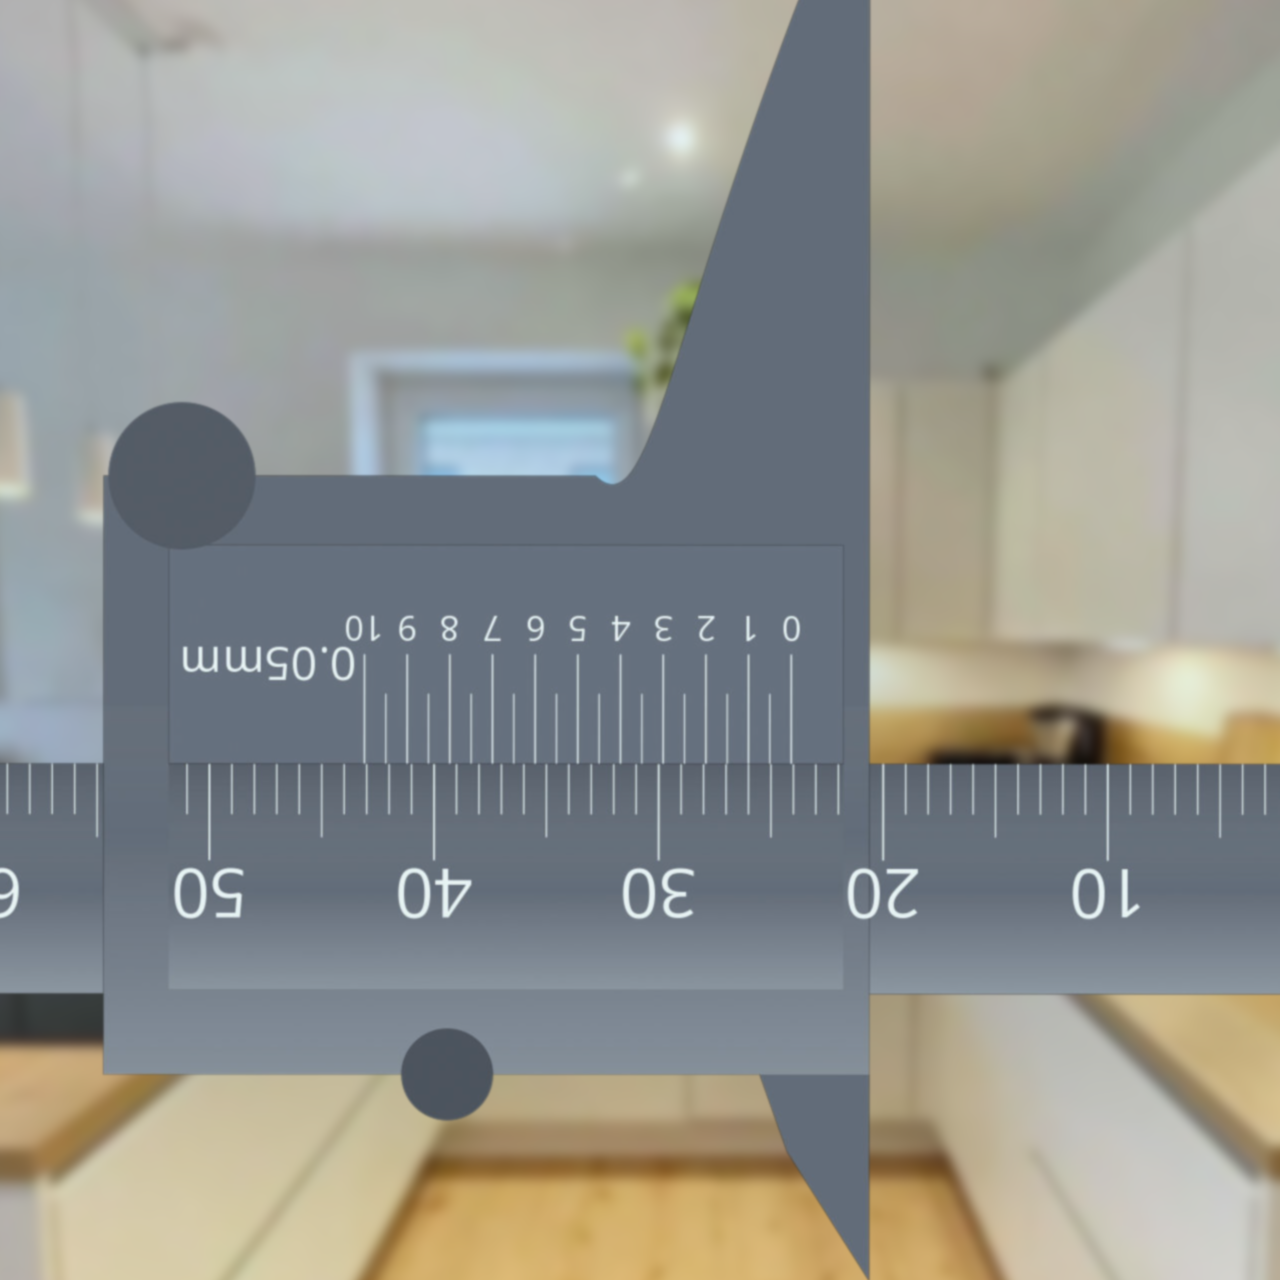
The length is 24.1; mm
